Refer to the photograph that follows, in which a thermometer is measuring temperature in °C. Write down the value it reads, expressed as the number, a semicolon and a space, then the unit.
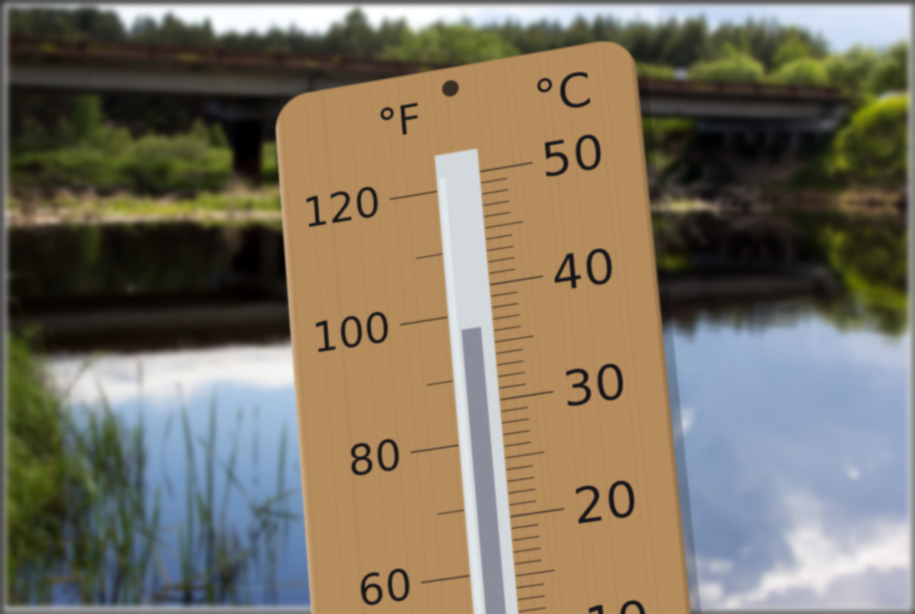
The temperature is 36.5; °C
